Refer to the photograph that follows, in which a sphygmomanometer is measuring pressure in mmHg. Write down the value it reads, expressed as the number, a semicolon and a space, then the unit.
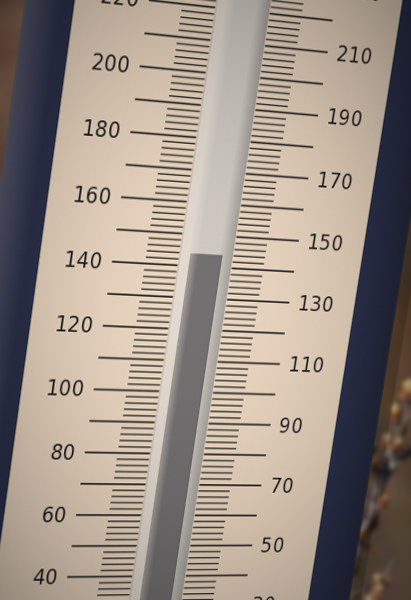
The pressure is 144; mmHg
